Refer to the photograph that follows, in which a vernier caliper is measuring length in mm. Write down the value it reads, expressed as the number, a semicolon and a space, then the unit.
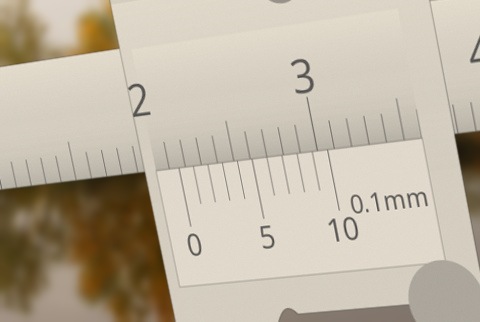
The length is 21.6; mm
